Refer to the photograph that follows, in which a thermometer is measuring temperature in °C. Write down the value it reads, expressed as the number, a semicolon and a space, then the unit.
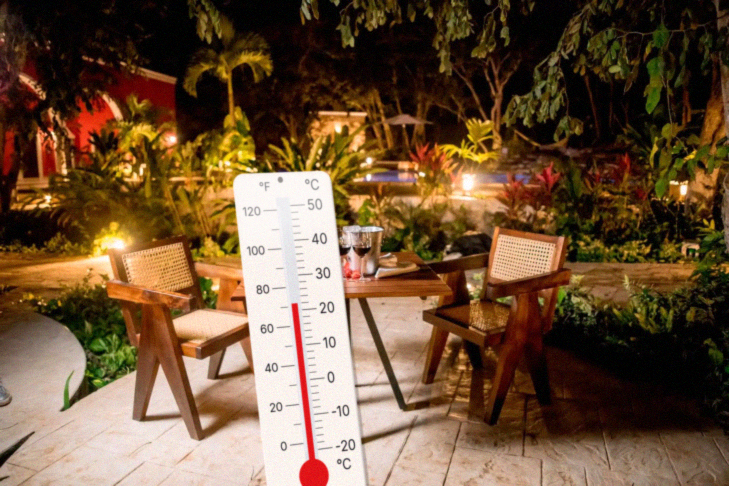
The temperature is 22; °C
